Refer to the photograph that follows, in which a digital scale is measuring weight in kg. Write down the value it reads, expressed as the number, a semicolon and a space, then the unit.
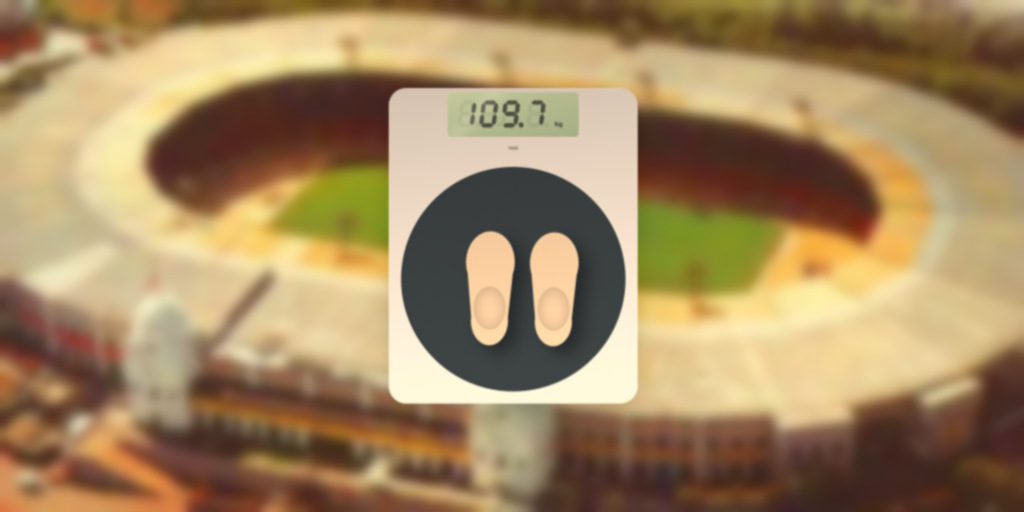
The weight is 109.7; kg
